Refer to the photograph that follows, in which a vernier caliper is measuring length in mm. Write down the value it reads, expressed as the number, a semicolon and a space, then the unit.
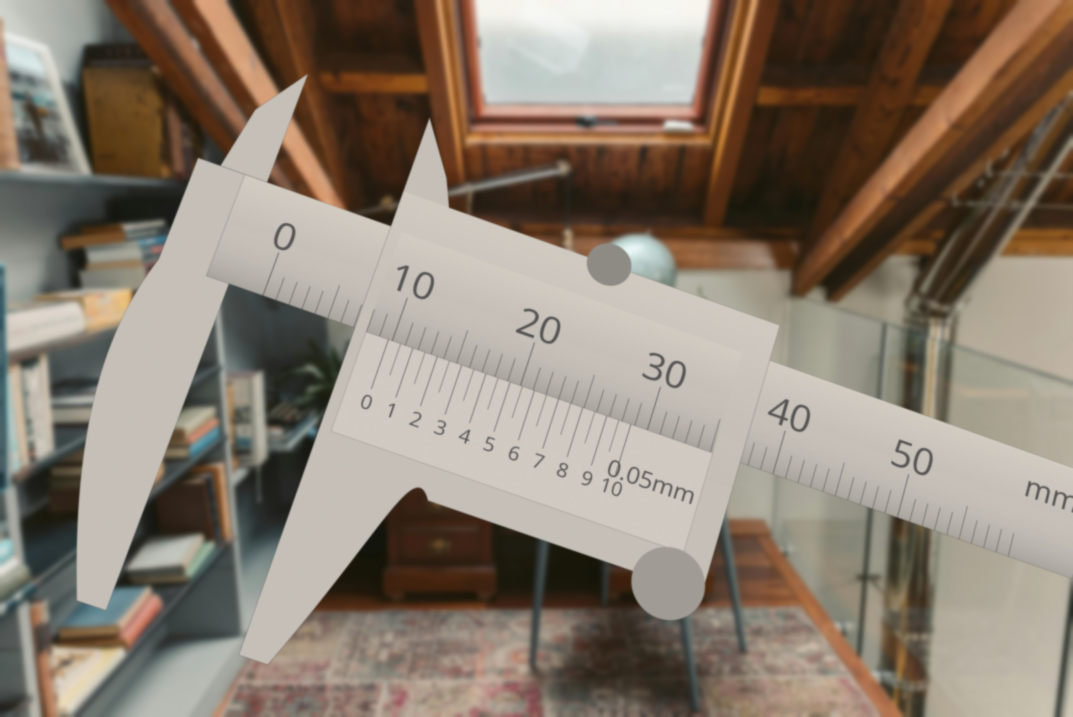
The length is 9.7; mm
